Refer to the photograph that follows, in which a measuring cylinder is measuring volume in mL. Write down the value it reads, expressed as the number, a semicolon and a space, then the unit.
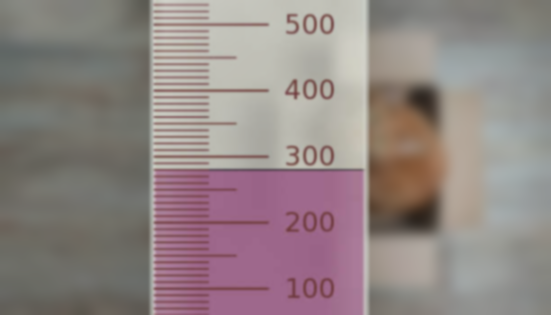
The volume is 280; mL
